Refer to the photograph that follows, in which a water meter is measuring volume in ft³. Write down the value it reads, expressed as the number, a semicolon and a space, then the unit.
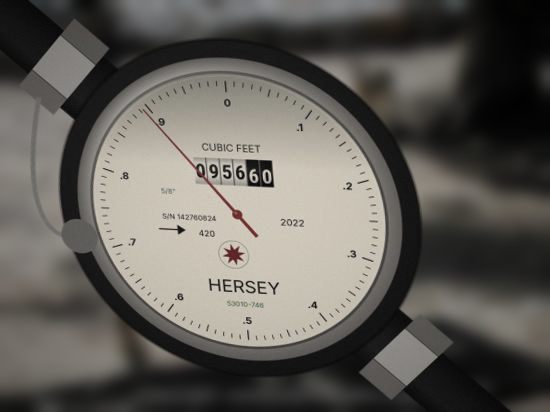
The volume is 95659.89; ft³
